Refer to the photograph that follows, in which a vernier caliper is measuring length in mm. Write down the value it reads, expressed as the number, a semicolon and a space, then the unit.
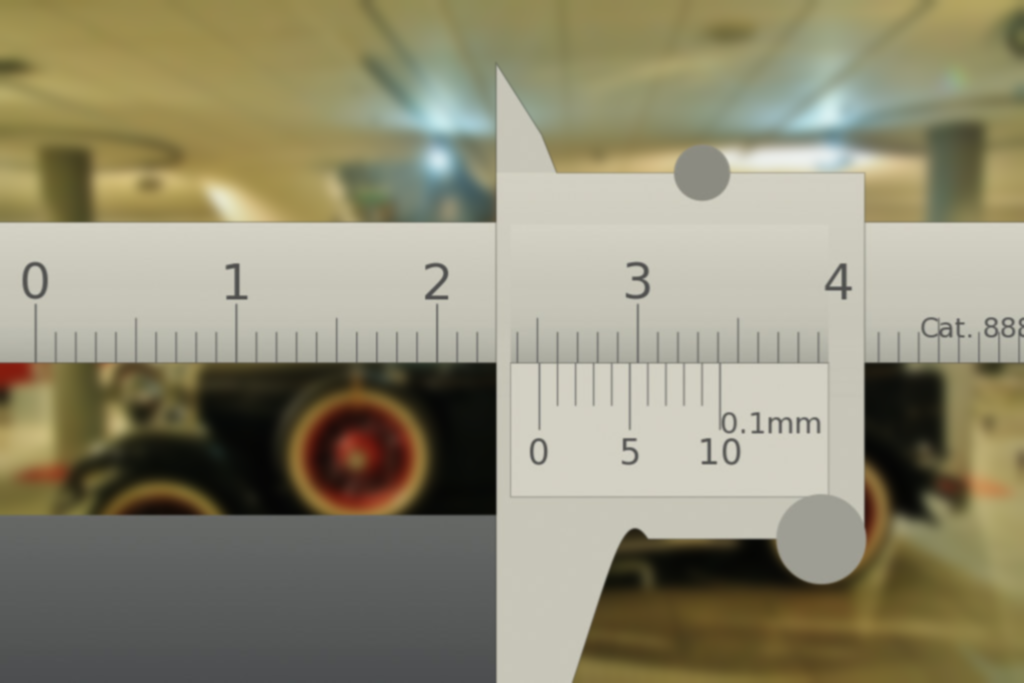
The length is 25.1; mm
